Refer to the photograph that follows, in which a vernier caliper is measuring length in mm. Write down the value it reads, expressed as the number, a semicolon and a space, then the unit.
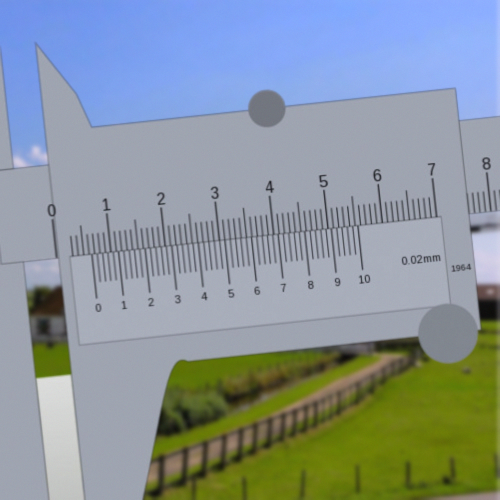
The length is 6.5; mm
